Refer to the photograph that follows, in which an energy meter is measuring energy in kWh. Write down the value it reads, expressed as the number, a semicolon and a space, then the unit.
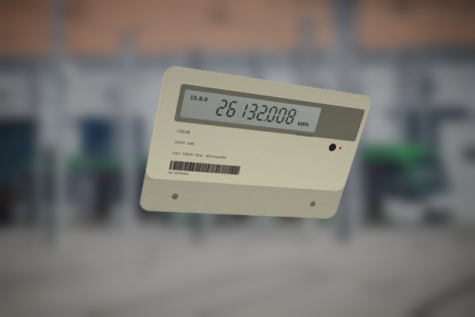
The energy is 26132.008; kWh
